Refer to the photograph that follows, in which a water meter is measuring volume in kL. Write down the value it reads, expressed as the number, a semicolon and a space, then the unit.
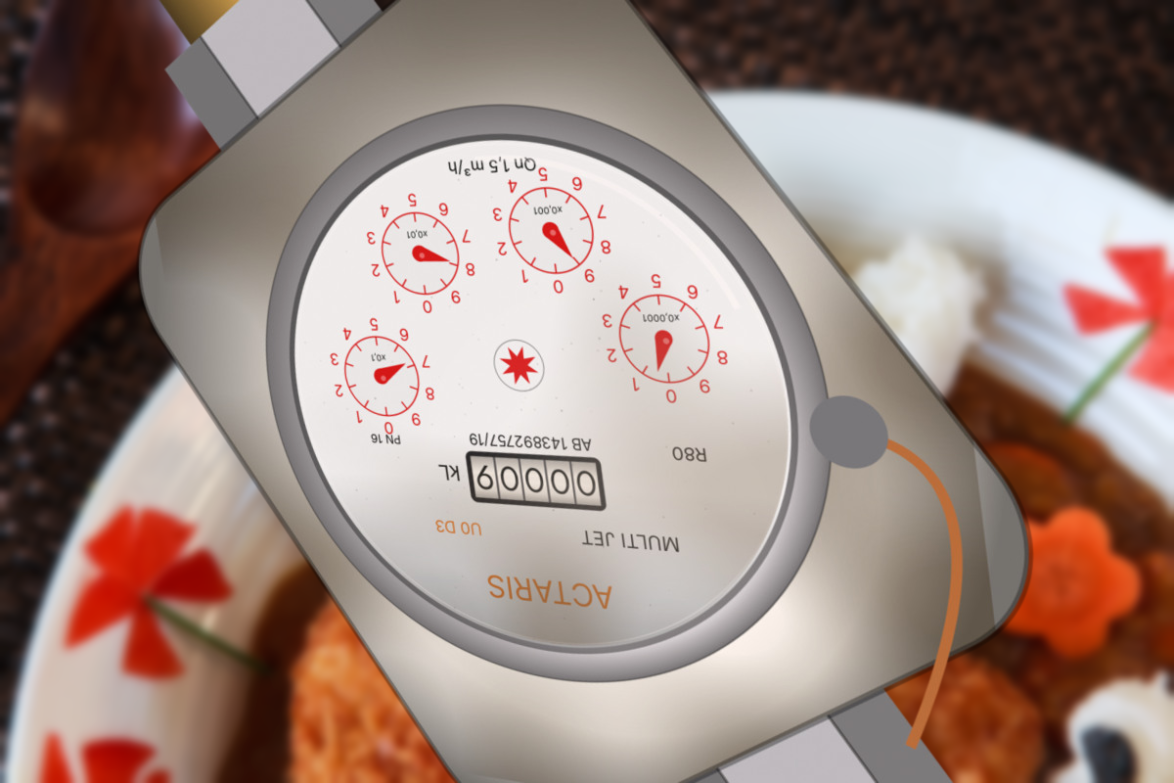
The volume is 9.6790; kL
